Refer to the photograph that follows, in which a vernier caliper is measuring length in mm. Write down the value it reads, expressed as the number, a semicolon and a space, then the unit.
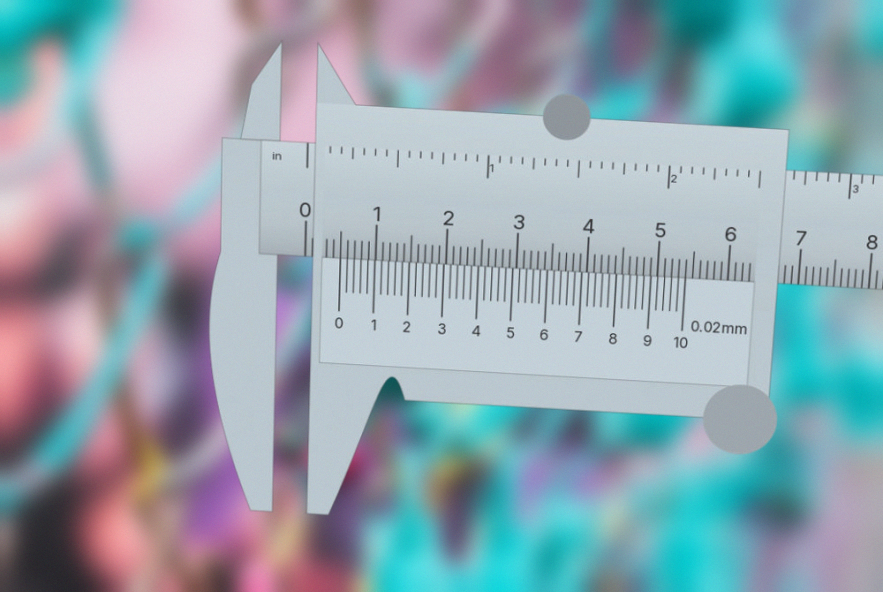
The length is 5.0; mm
